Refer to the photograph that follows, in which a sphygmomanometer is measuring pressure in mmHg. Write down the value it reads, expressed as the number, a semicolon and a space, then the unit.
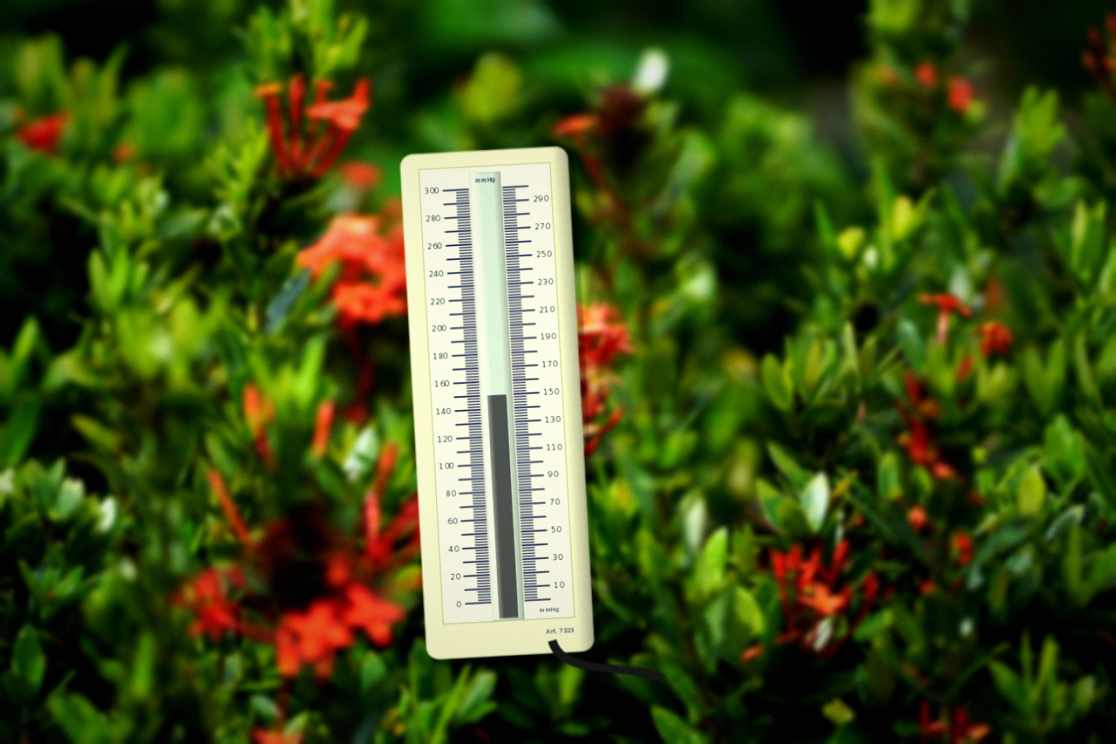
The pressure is 150; mmHg
